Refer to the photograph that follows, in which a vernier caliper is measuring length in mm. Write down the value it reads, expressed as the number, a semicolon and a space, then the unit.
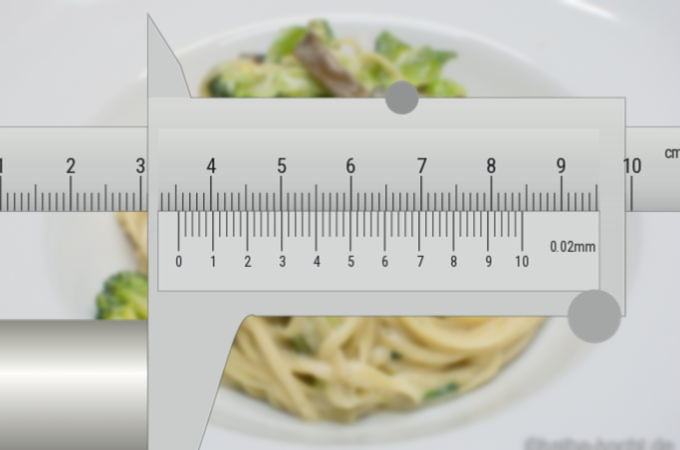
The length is 35.4; mm
